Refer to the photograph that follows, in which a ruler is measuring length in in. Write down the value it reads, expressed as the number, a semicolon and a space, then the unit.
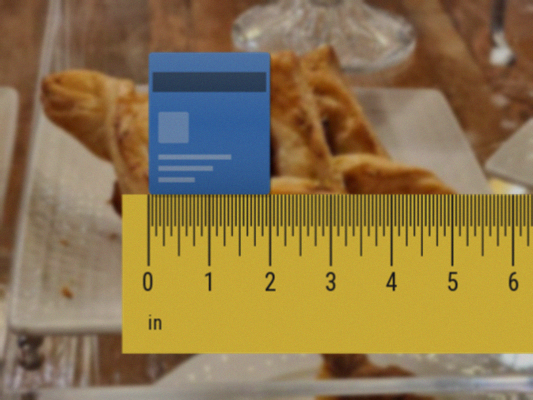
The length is 2; in
